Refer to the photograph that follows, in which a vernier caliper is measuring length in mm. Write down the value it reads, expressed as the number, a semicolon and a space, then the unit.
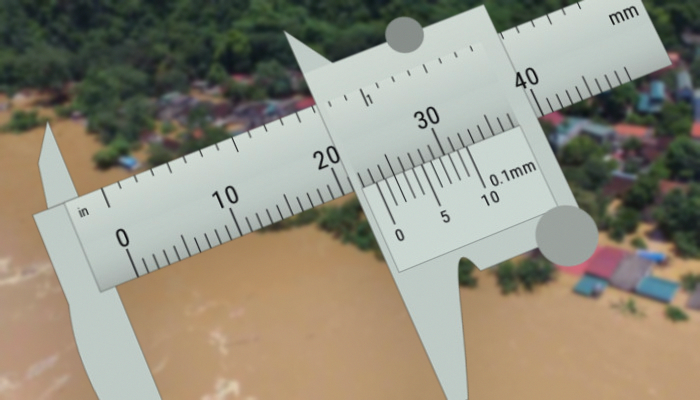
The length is 23.2; mm
